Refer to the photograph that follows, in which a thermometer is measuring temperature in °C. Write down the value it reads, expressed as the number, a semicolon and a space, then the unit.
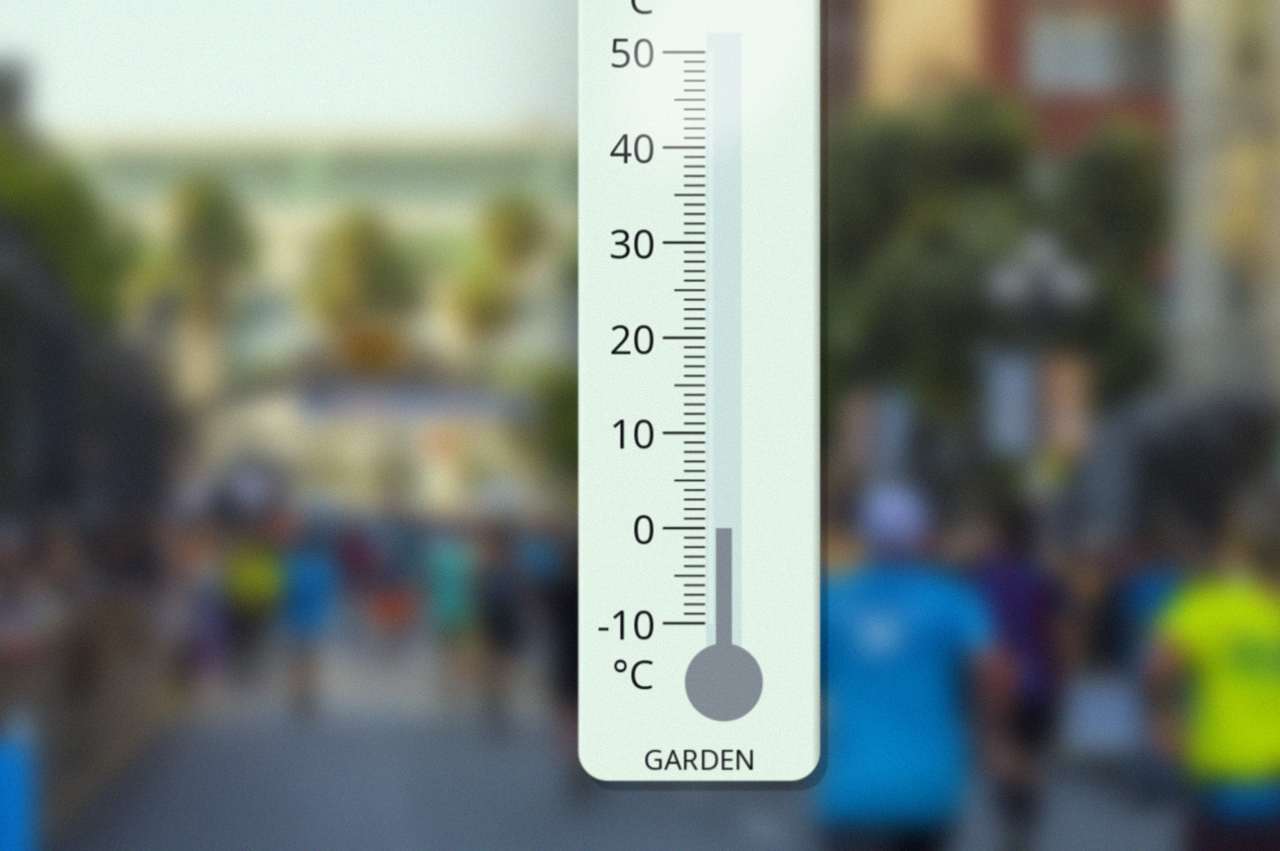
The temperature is 0; °C
